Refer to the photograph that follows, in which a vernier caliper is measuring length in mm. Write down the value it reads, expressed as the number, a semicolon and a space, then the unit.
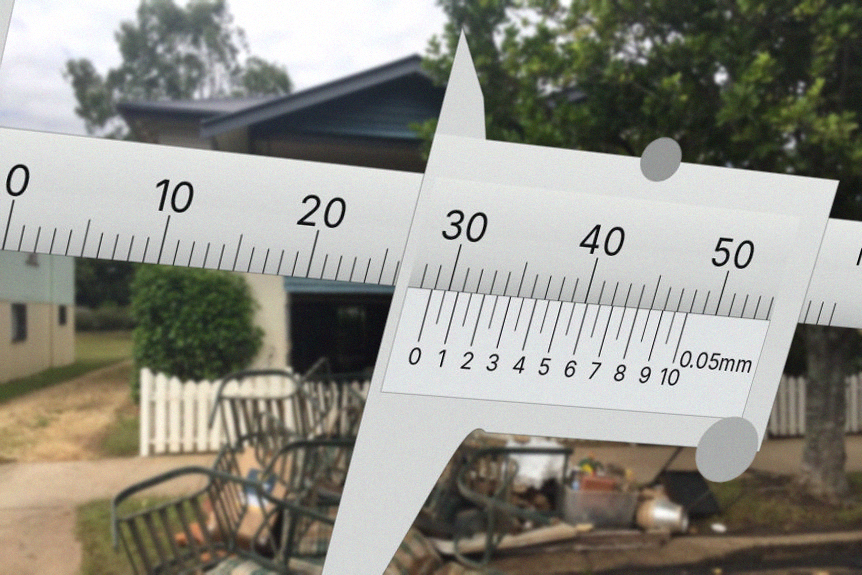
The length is 28.8; mm
